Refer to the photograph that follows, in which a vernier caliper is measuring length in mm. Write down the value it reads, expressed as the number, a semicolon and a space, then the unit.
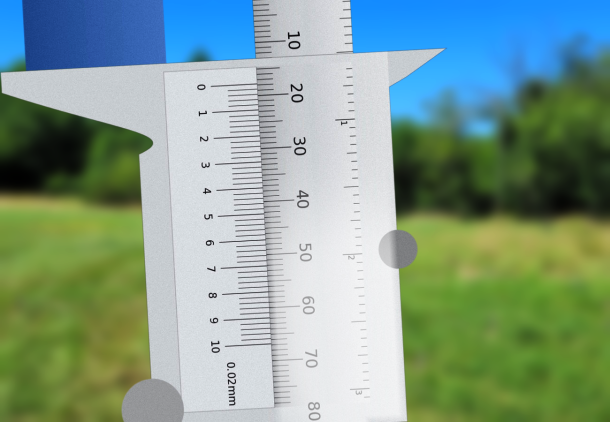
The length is 17.8; mm
